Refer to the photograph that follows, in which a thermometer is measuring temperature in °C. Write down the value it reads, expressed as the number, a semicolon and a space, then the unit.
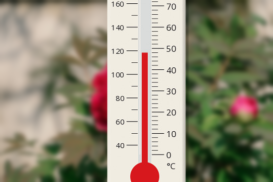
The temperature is 48; °C
